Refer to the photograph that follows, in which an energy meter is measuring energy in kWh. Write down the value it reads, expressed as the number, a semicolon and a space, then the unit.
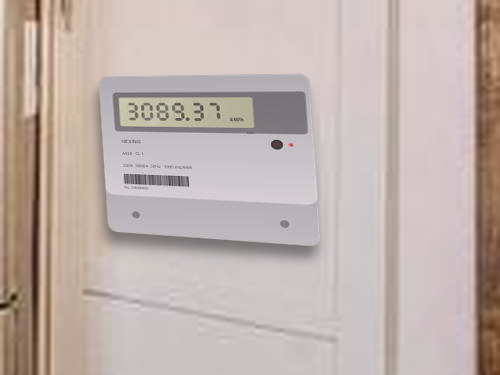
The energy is 3089.37; kWh
